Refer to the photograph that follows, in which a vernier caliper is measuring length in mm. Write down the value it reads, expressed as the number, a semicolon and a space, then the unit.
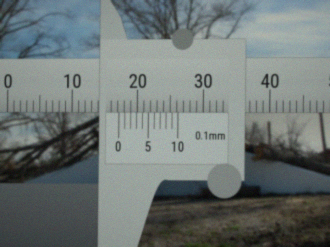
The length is 17.2; mm
